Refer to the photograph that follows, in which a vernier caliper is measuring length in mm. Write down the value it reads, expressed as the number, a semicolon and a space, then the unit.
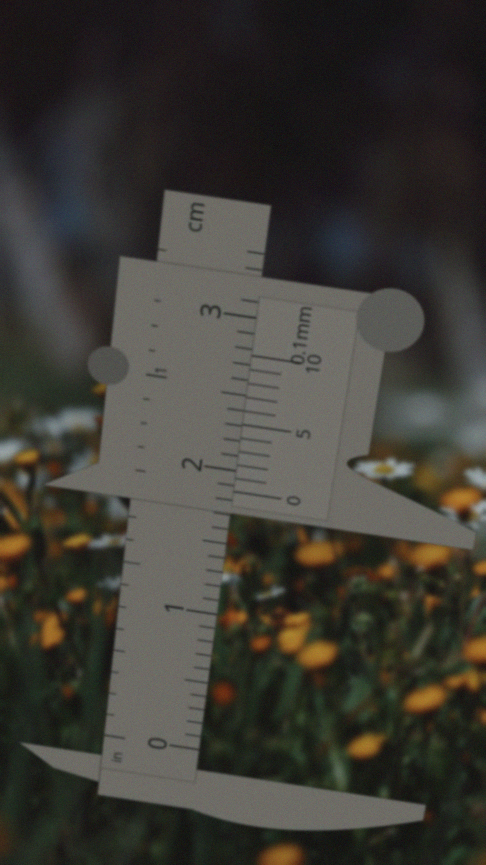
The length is 18.6; mm
